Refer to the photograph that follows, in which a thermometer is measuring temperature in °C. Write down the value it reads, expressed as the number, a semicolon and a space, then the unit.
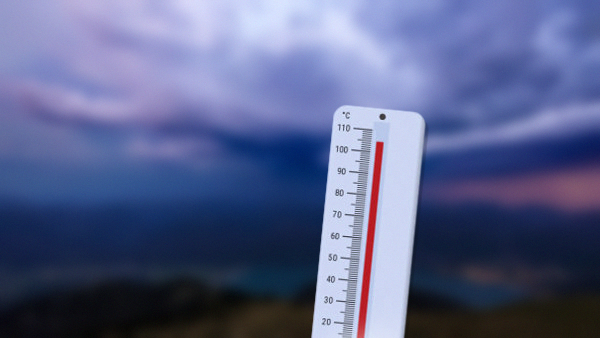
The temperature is 105; °C
